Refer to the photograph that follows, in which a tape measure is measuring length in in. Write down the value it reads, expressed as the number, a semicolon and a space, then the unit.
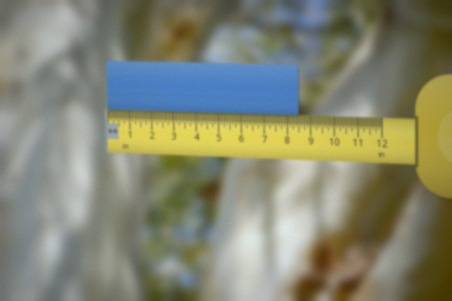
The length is 8.5; in
